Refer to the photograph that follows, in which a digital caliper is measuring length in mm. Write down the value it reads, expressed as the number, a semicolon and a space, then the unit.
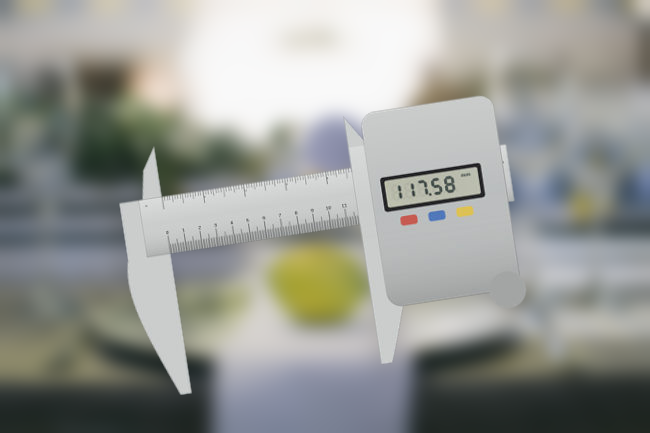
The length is 117.58; mm
